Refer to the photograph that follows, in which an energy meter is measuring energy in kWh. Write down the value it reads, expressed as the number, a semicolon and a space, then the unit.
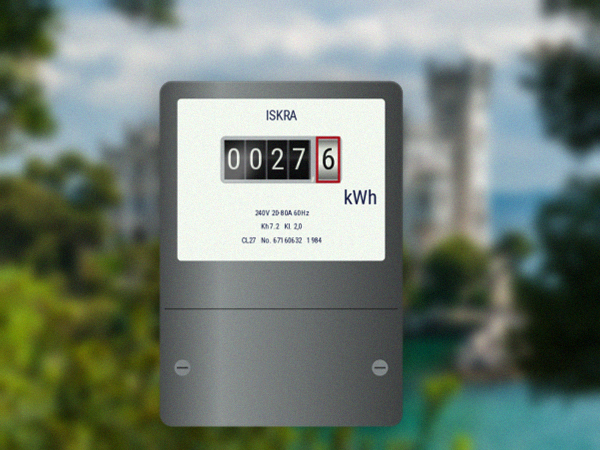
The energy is 27.6; kWh
